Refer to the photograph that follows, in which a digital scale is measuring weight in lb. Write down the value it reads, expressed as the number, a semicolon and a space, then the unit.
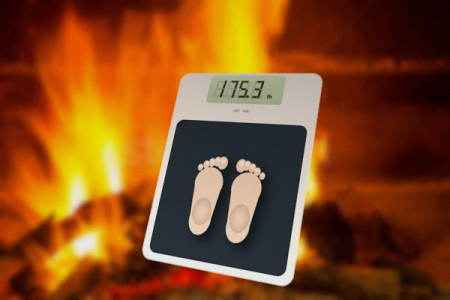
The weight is 175.3; lb
